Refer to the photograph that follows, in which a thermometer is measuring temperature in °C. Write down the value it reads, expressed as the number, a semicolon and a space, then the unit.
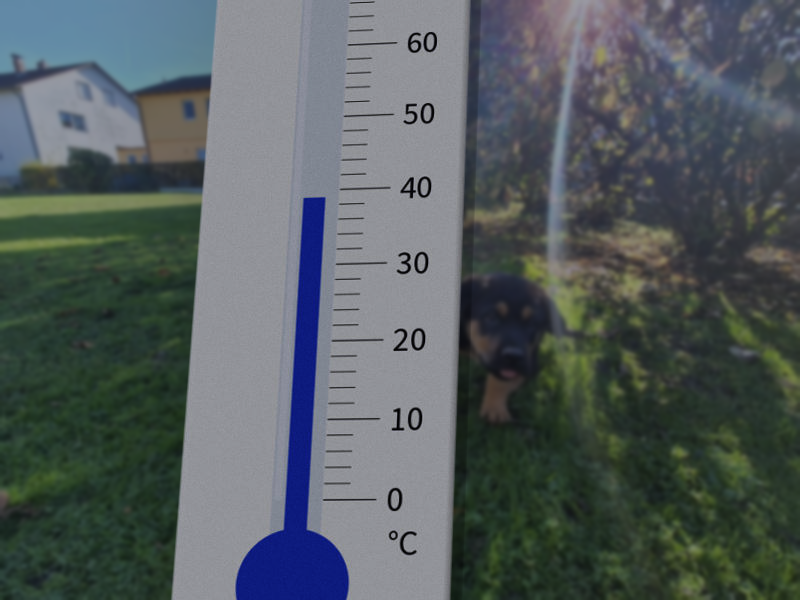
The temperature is 39; °C
